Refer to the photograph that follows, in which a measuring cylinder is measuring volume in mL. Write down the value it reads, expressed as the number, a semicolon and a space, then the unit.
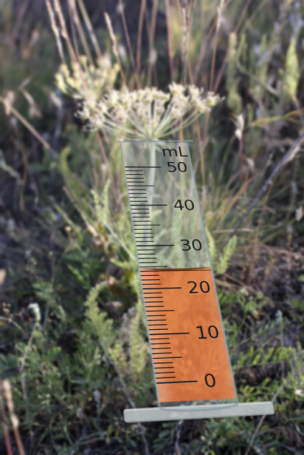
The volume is 24; mL
